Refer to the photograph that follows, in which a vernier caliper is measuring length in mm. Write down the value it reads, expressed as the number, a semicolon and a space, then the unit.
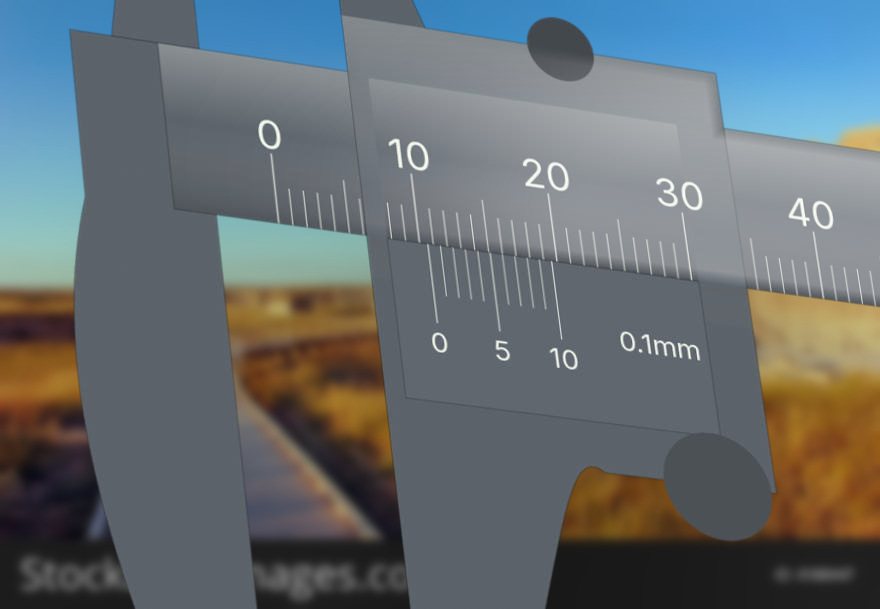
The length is 10.6; mm
